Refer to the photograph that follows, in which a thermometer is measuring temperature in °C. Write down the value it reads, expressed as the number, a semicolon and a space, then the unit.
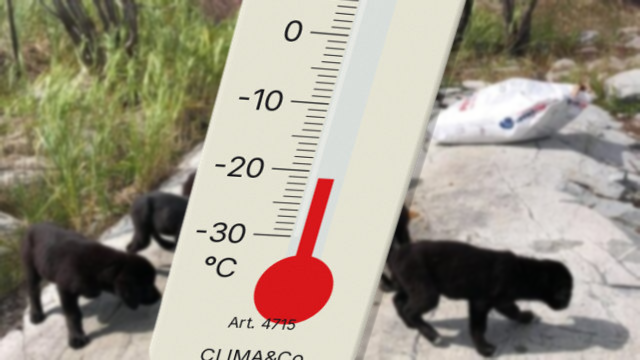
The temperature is -21; °C
